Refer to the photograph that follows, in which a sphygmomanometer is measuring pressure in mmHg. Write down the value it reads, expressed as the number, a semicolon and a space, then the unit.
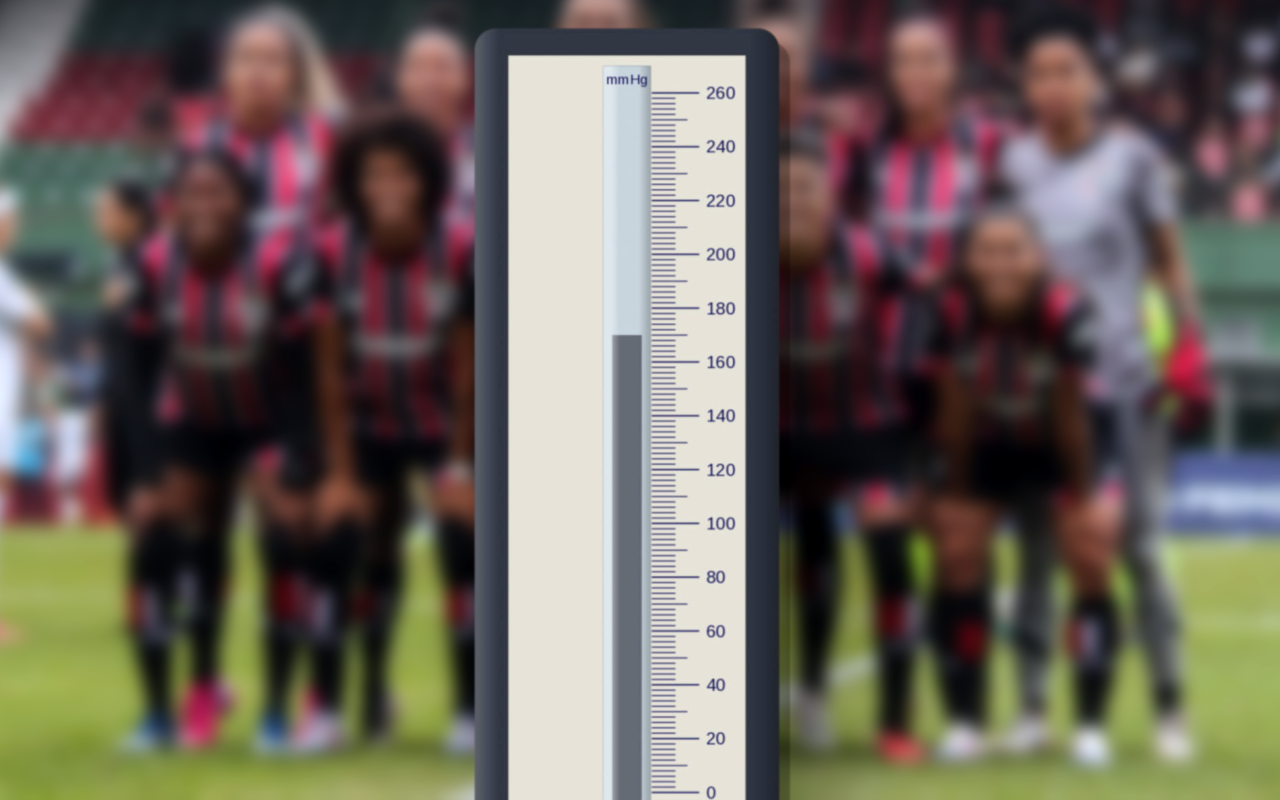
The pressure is 170; mmHg
